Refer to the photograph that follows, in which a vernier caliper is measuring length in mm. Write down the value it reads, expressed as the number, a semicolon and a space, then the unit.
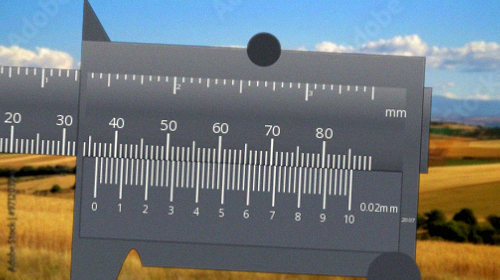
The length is 36.5; mm
